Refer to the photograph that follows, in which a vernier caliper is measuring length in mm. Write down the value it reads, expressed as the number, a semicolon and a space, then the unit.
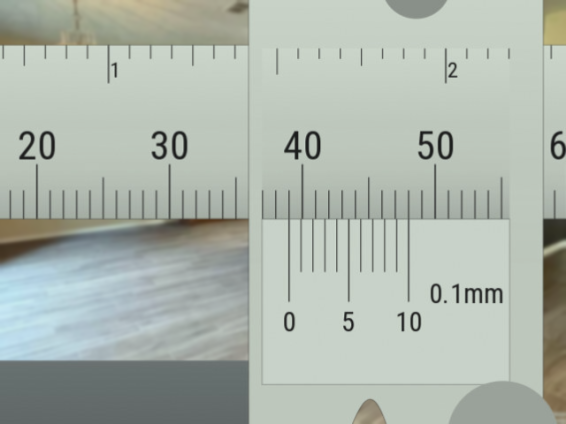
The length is 39.0; mm
